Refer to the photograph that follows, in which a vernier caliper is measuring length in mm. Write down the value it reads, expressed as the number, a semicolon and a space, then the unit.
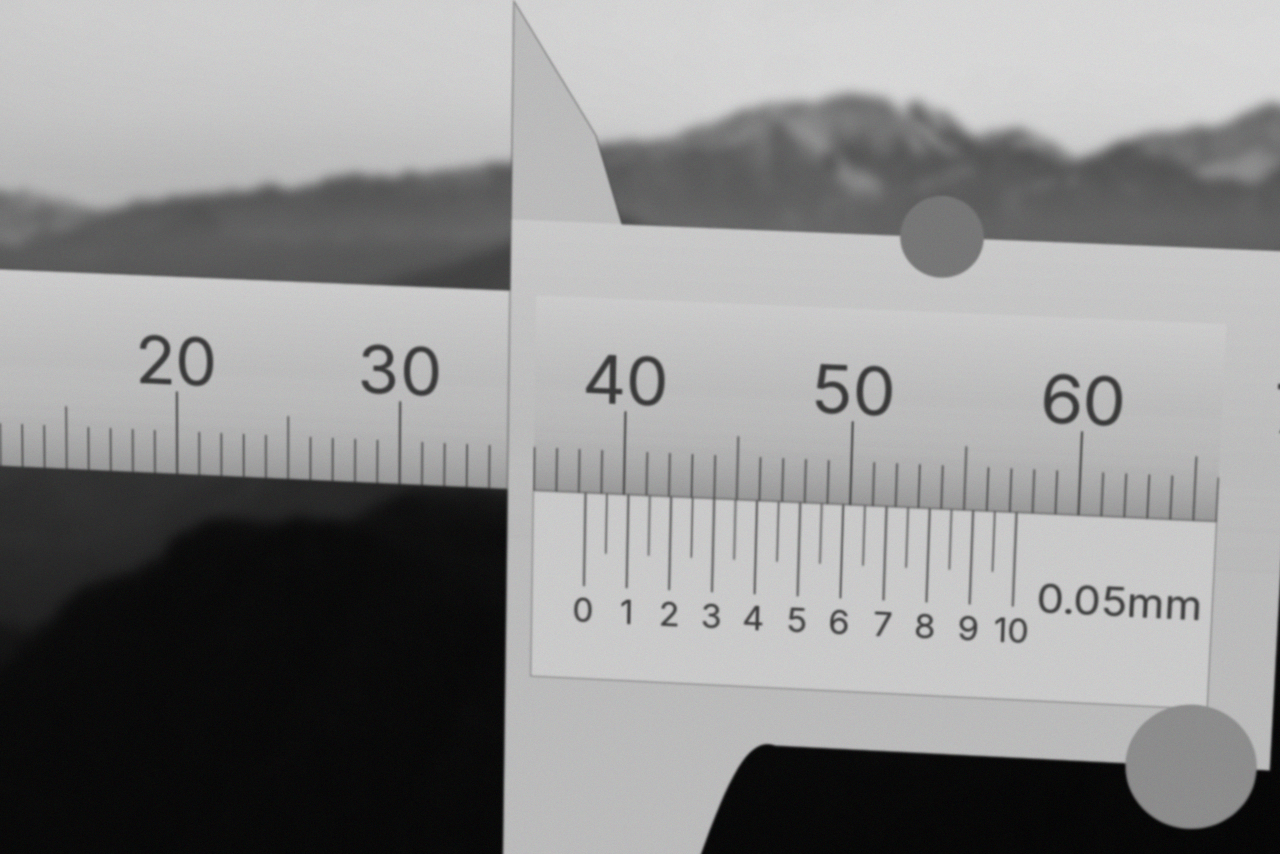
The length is 38.3; mm
